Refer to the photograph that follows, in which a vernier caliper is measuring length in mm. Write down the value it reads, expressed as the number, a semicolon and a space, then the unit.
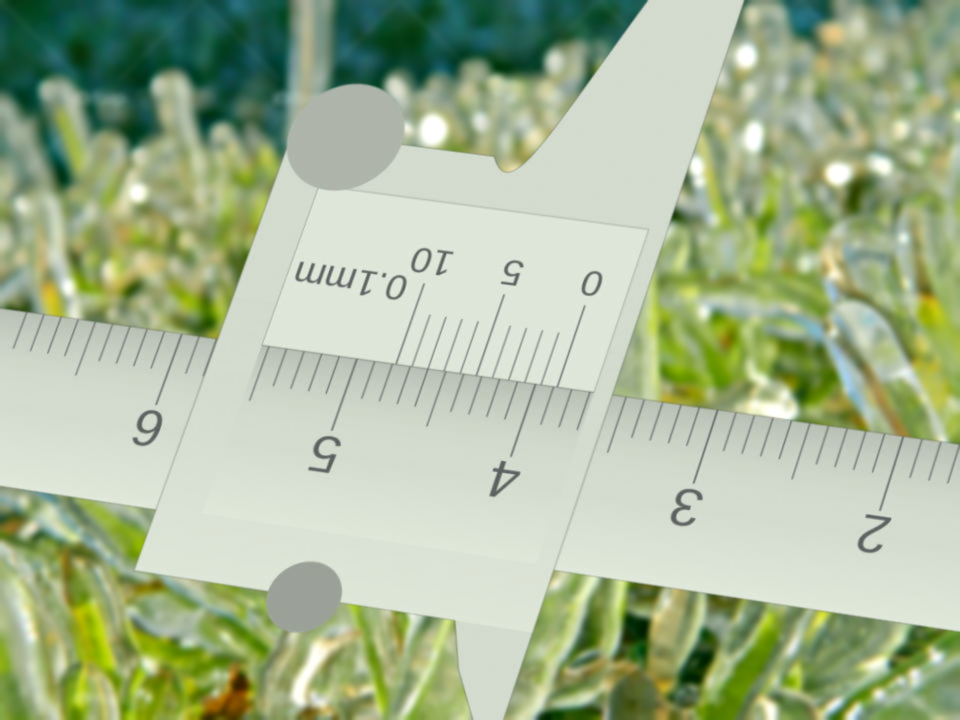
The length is 38.8; mm
